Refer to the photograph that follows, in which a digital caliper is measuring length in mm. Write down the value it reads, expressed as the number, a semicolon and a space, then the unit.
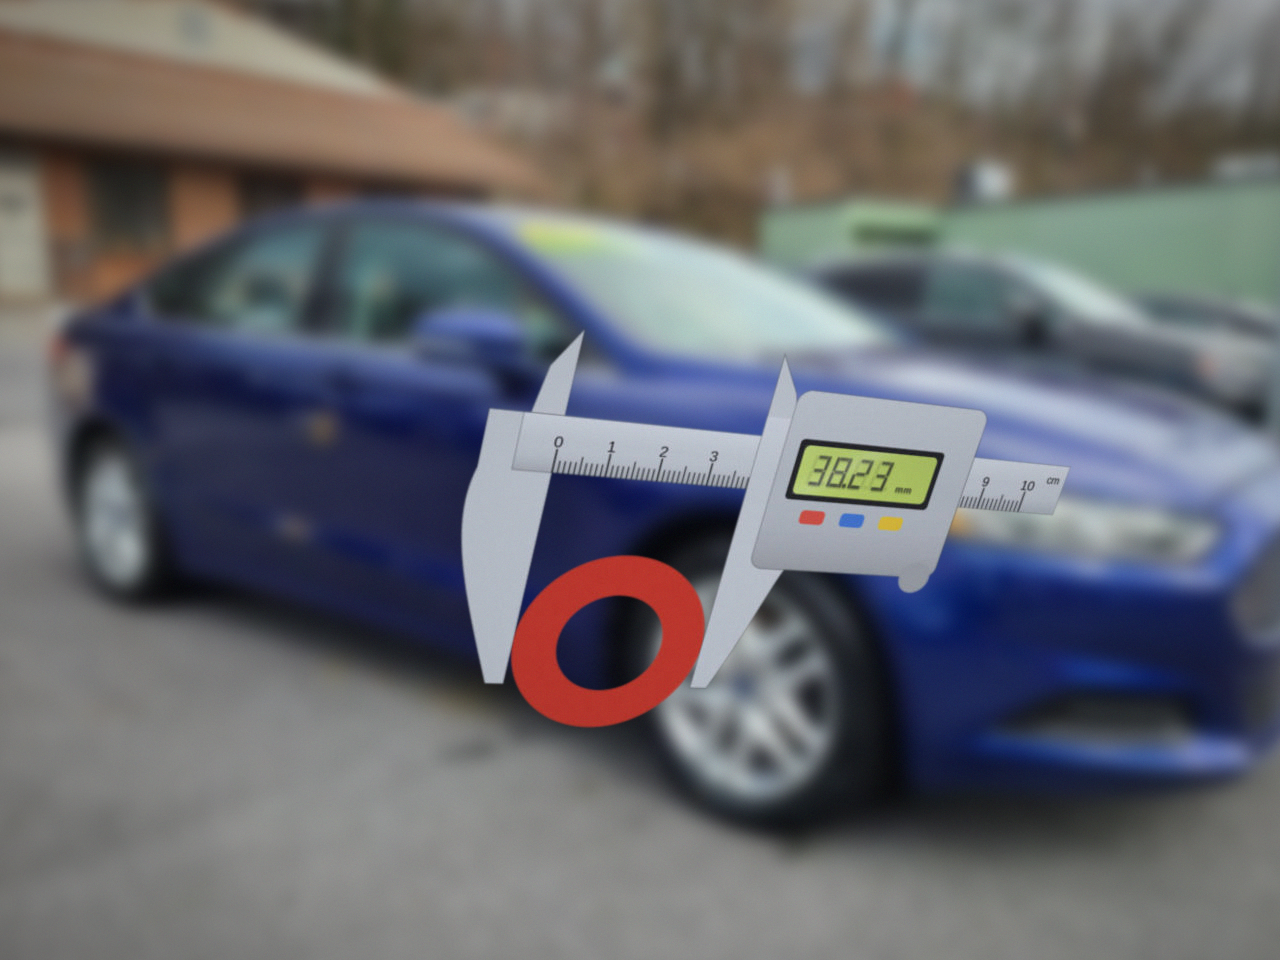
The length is 38.23; mm
